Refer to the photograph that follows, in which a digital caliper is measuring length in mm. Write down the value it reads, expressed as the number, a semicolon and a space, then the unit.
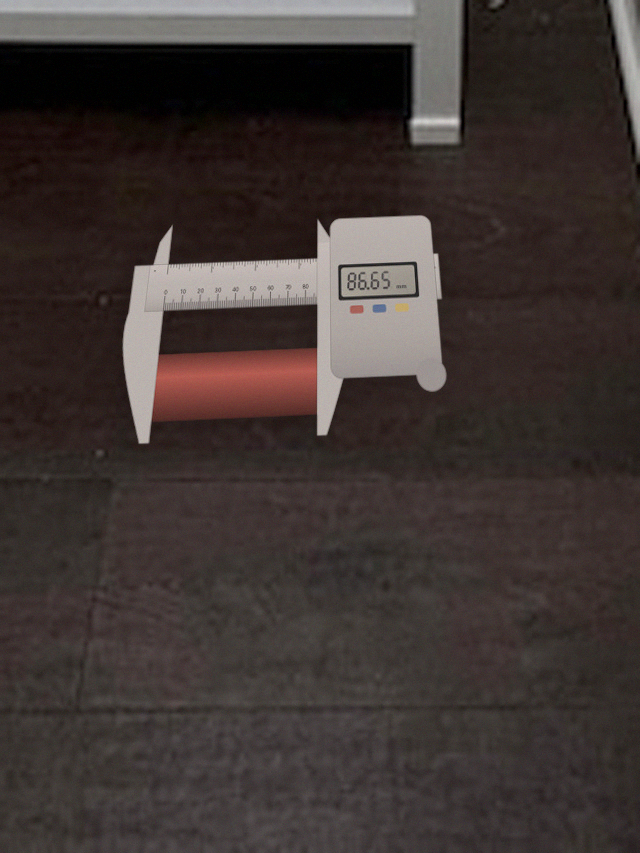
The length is 86.65; mm
